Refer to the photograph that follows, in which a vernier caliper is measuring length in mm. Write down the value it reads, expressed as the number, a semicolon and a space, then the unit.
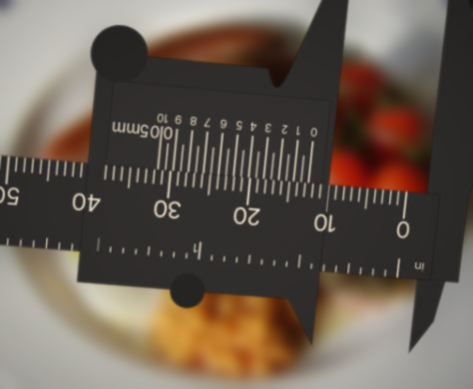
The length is 12.6; mm
